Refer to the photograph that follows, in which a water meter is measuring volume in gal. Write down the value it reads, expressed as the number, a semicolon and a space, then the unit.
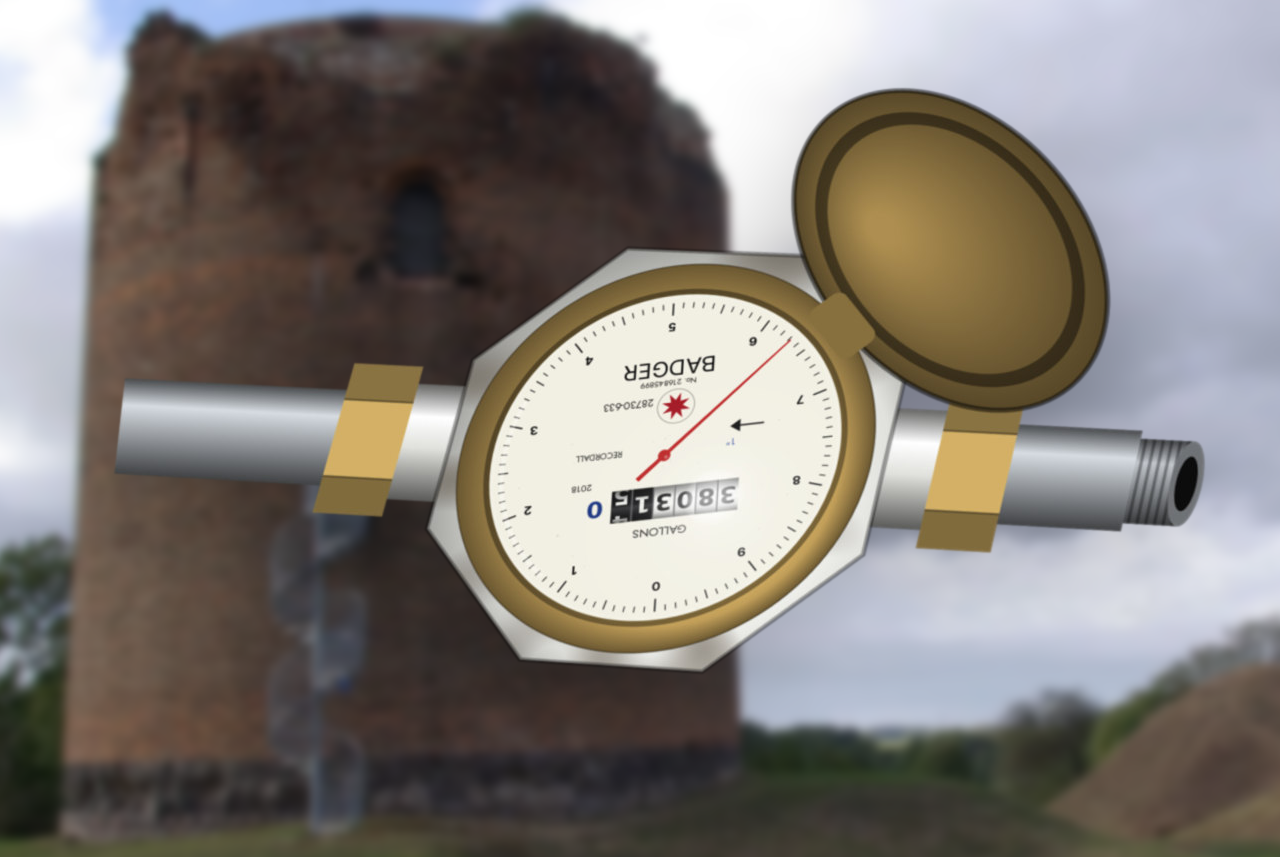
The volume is 3803146.3; gal
